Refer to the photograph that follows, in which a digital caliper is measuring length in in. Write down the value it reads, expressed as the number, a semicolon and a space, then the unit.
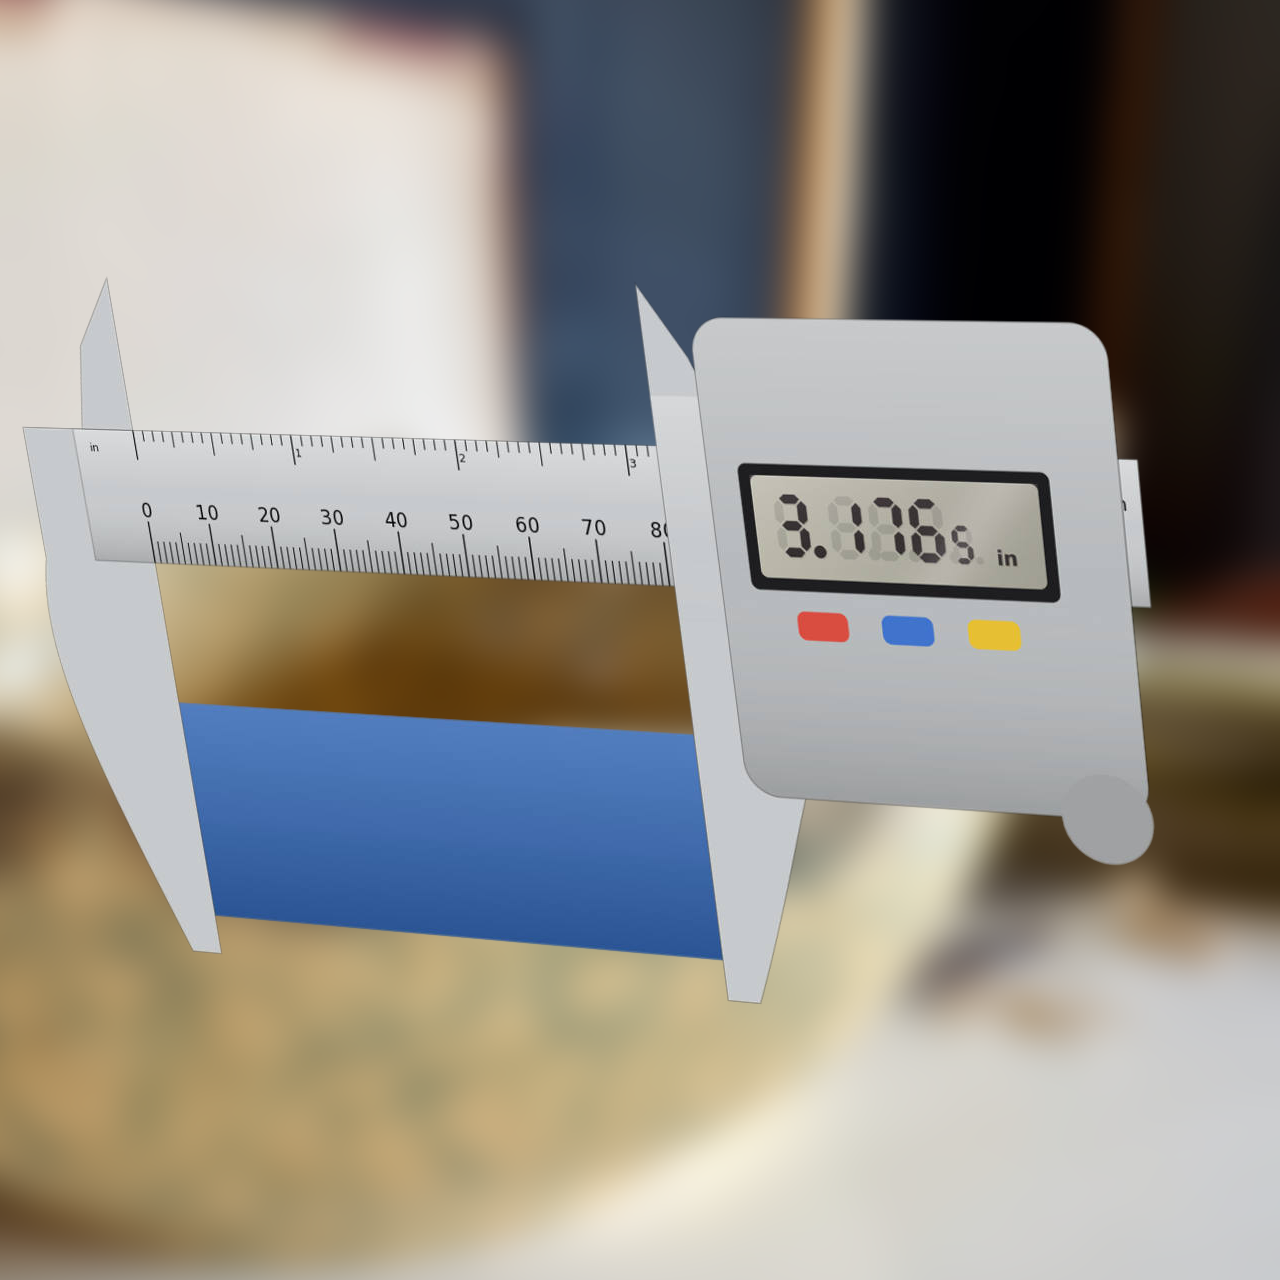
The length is 3.1765; in
